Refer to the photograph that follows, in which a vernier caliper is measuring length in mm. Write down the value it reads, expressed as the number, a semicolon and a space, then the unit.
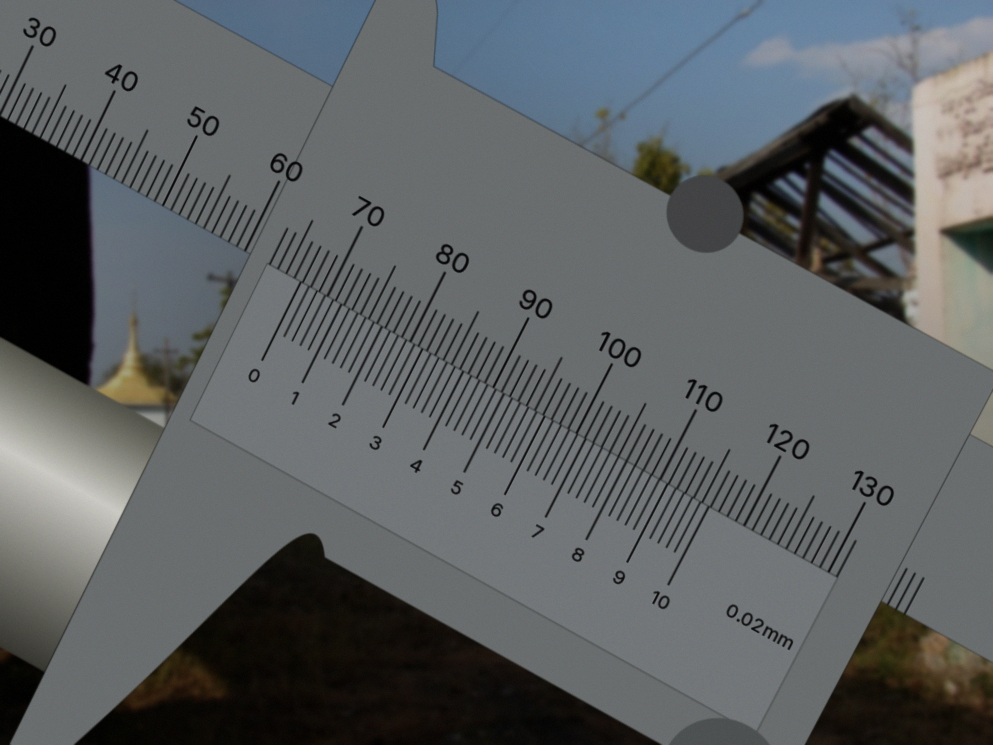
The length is 66.8; mm
